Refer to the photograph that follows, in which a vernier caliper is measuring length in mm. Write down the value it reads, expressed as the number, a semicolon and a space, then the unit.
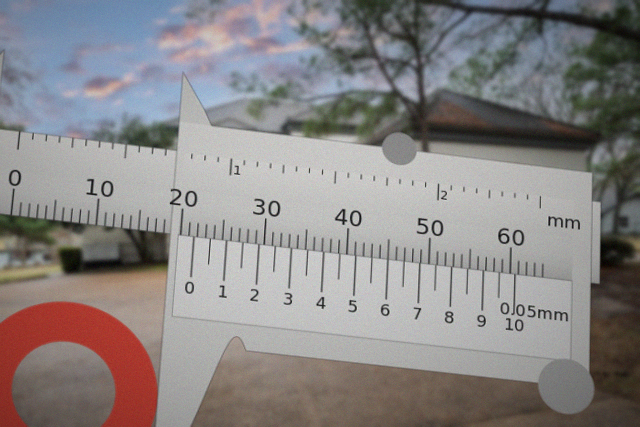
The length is 21.6; mm
